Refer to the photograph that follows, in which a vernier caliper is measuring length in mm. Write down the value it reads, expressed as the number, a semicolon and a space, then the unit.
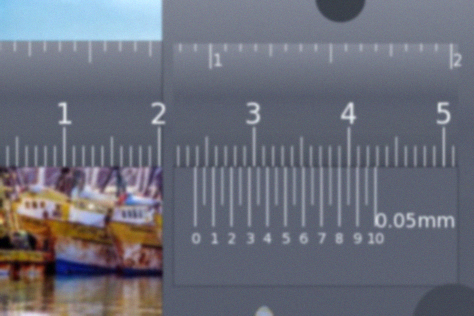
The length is 23.8; mm
